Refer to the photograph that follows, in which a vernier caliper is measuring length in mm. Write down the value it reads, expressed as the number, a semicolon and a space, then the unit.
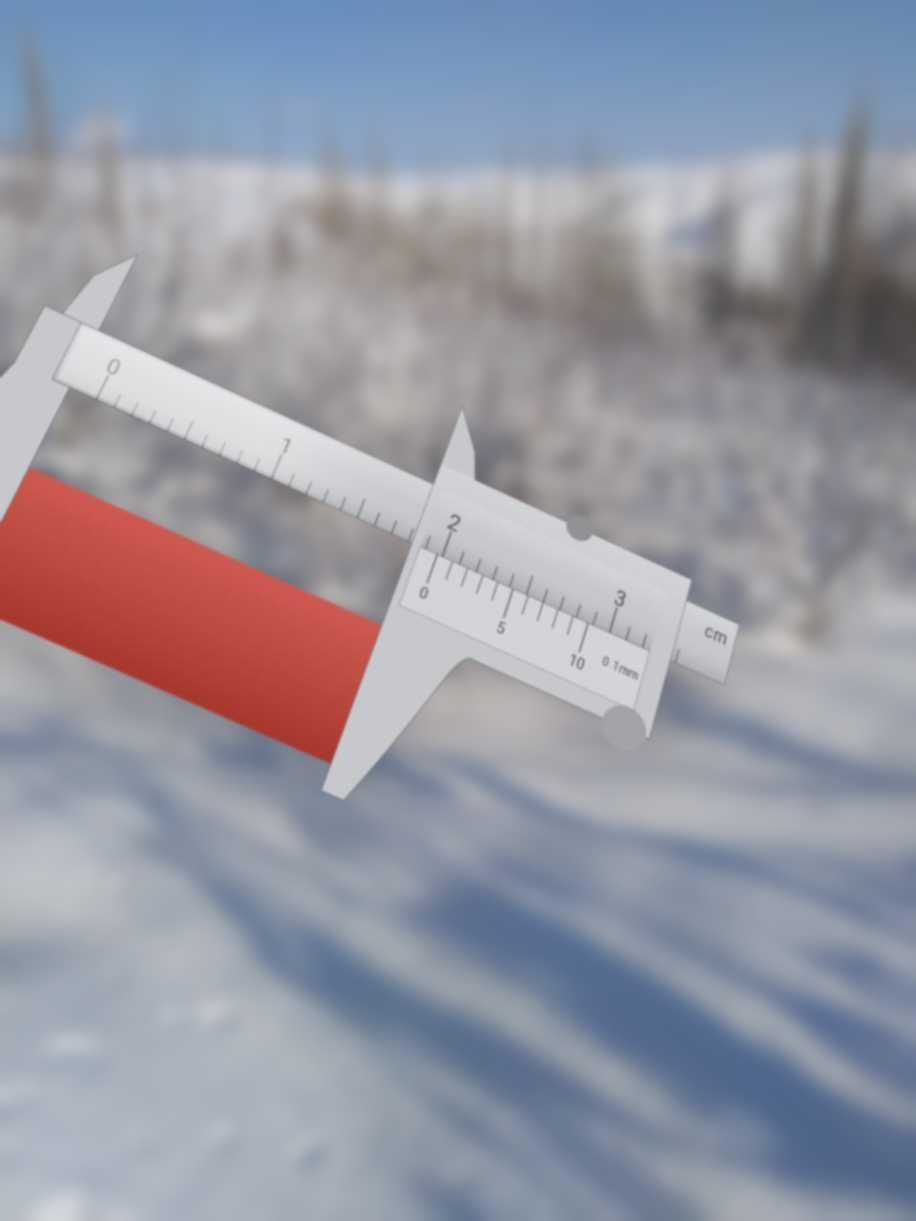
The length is 19.7; mm
